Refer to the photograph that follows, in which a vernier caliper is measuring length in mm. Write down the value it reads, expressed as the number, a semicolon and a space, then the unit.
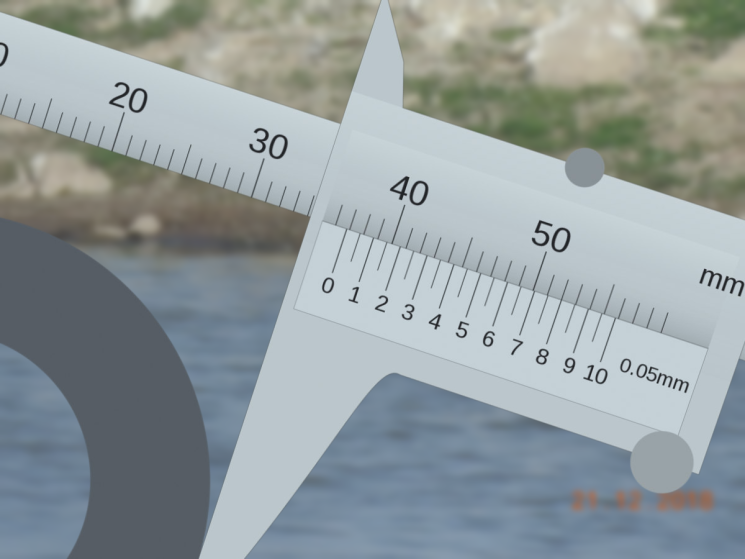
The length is 36.8; mm
